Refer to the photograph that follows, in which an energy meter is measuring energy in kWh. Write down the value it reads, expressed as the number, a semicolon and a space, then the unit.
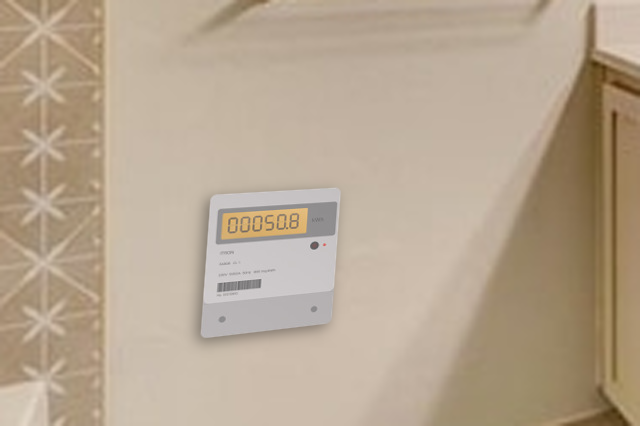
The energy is 50.8; kWh
